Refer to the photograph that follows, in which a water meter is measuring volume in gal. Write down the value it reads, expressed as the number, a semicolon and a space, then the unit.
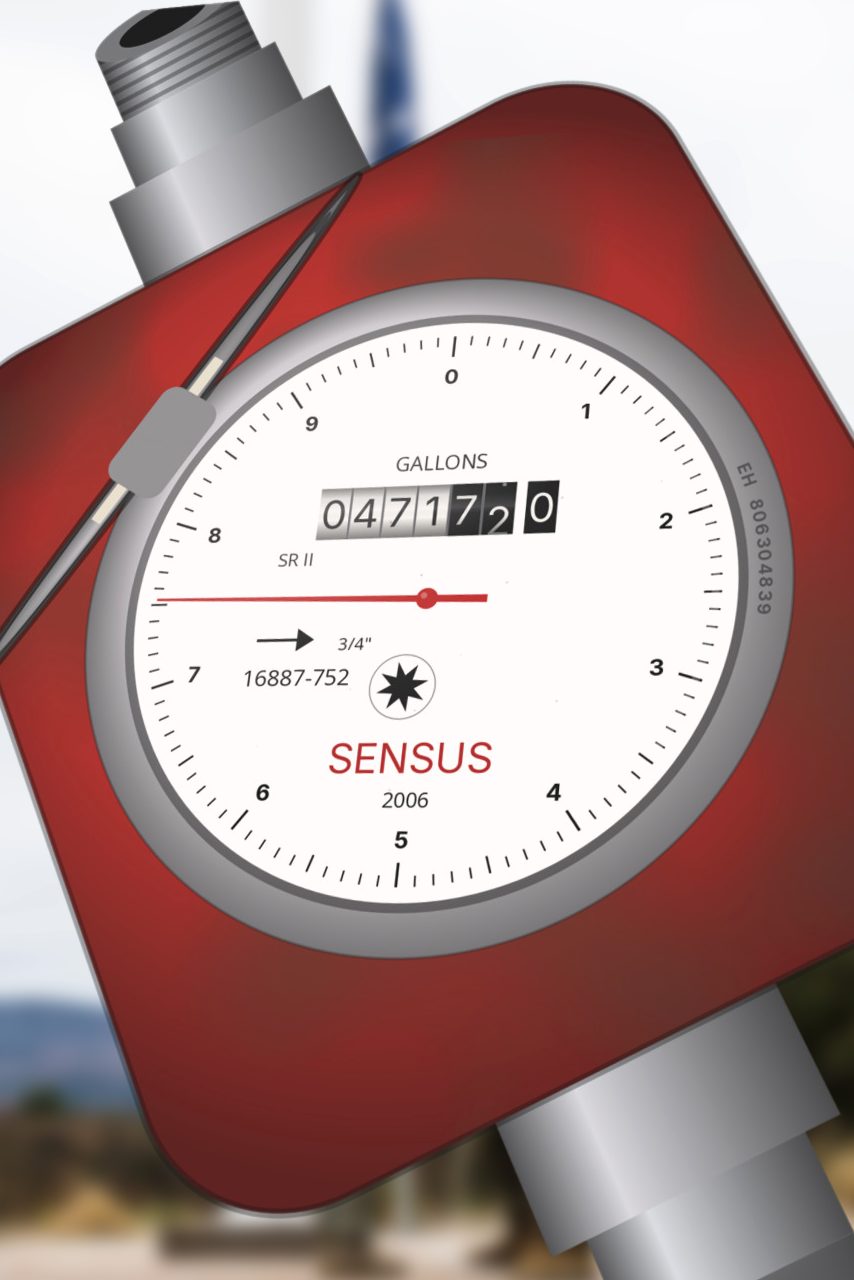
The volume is 471717.5; gal
